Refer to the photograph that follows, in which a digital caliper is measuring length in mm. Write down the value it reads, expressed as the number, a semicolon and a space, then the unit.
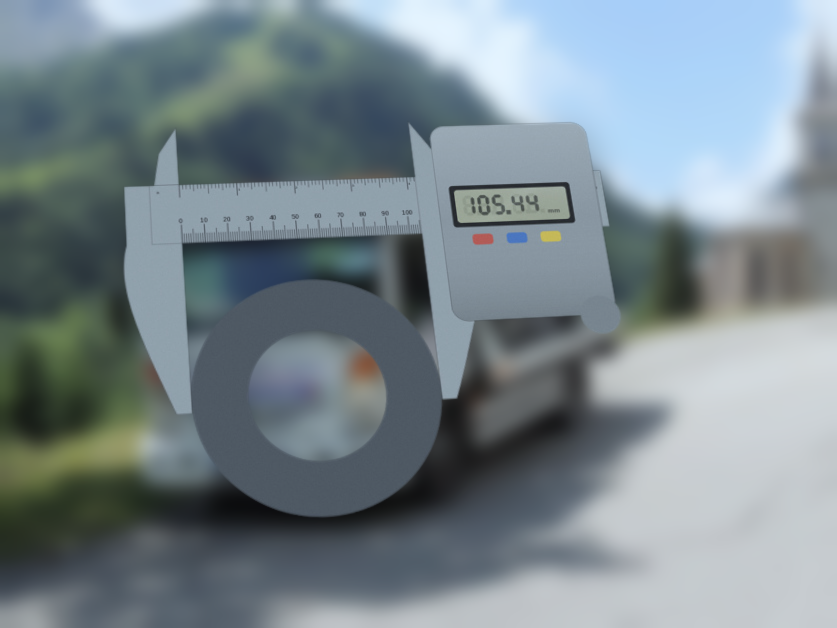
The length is 105.44; mm
